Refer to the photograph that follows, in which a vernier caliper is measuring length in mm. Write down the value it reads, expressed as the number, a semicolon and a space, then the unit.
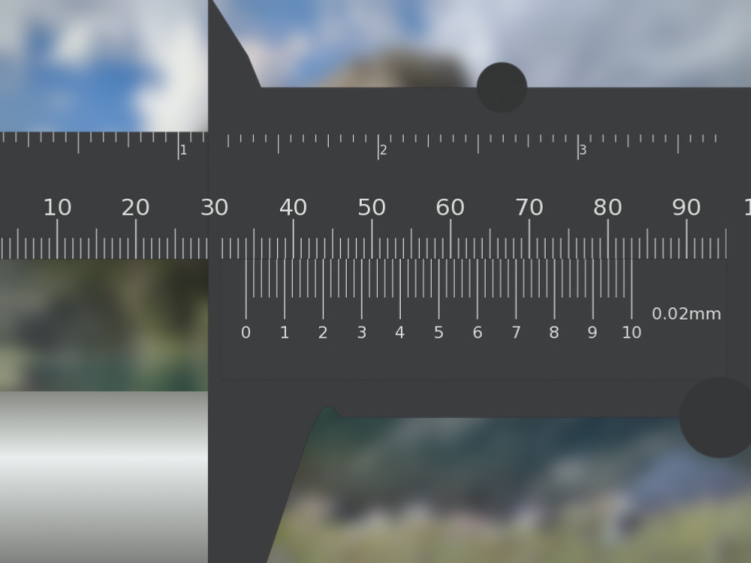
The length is 34.0; mm
